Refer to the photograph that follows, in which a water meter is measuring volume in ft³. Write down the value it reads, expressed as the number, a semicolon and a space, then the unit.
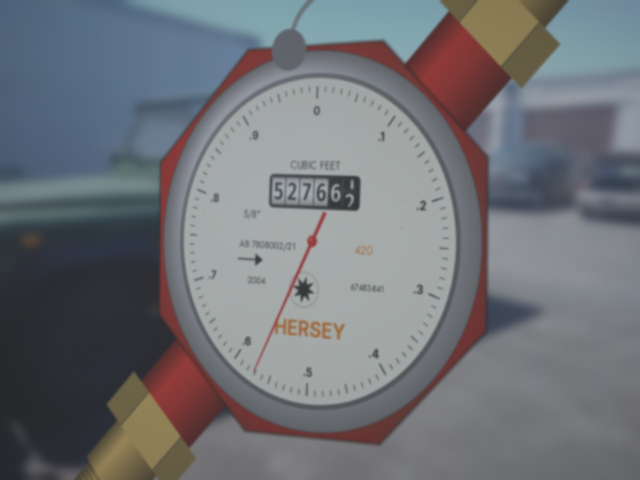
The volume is 527661.57; ft³
